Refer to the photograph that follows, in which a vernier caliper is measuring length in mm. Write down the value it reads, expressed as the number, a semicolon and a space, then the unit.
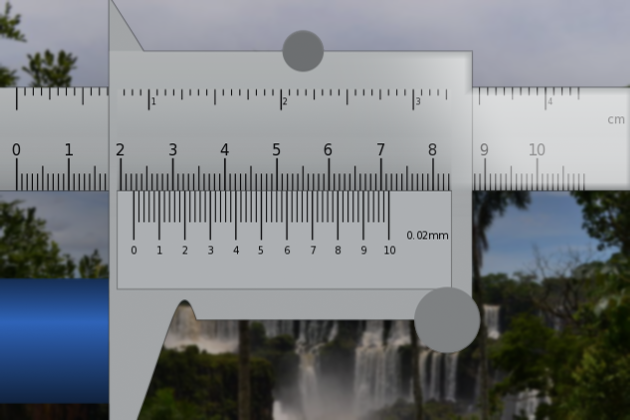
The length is 22.5; mm
